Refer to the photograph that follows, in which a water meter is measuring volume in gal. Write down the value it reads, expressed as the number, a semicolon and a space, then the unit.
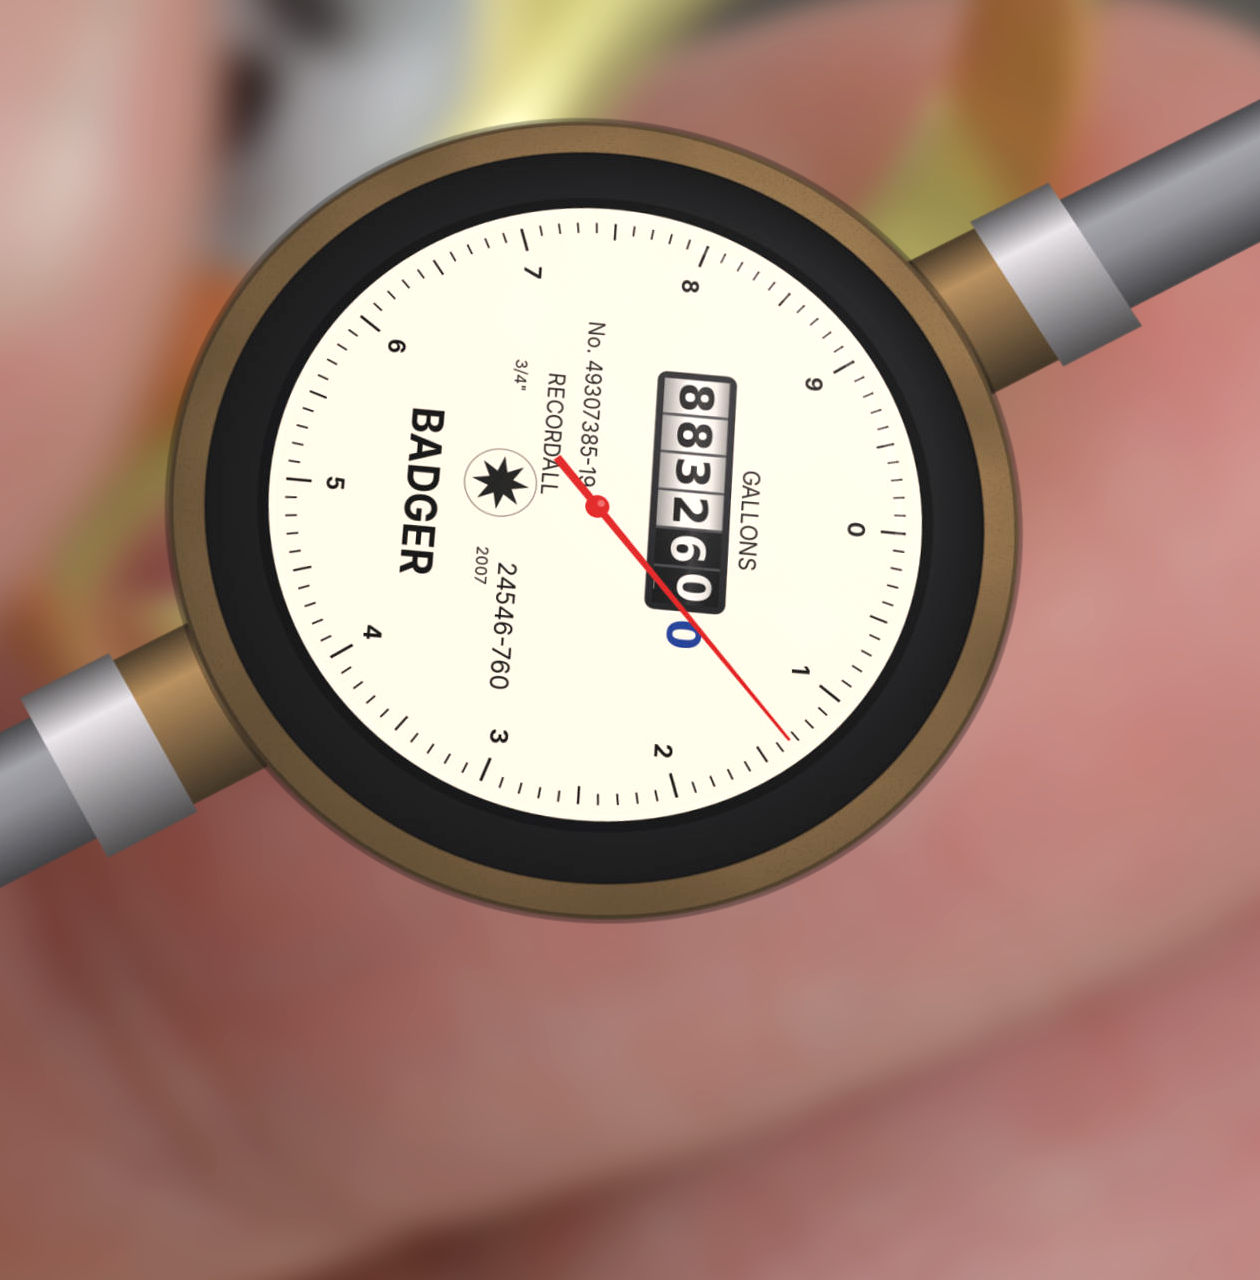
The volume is 8832601.3; gal
